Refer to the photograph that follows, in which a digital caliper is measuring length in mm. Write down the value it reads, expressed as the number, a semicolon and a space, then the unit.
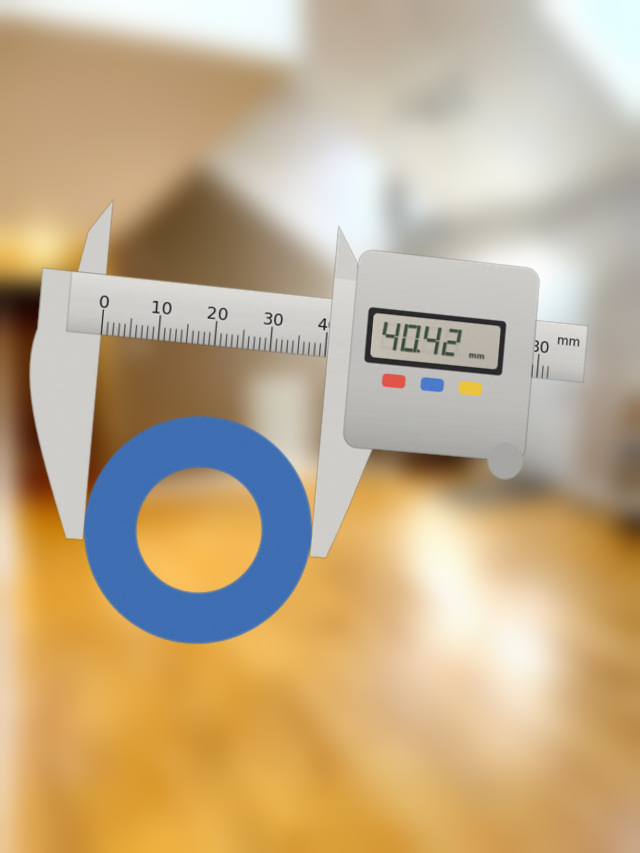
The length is 40.42; mm
